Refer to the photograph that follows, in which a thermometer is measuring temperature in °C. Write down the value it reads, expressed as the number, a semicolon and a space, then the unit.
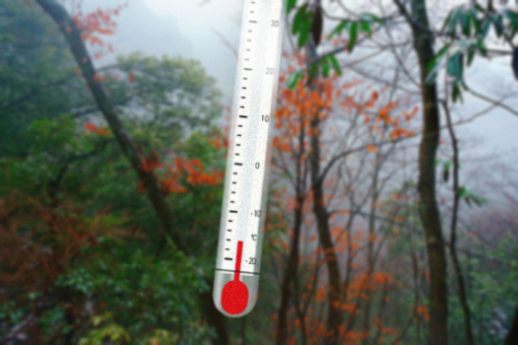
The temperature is -16; °C
